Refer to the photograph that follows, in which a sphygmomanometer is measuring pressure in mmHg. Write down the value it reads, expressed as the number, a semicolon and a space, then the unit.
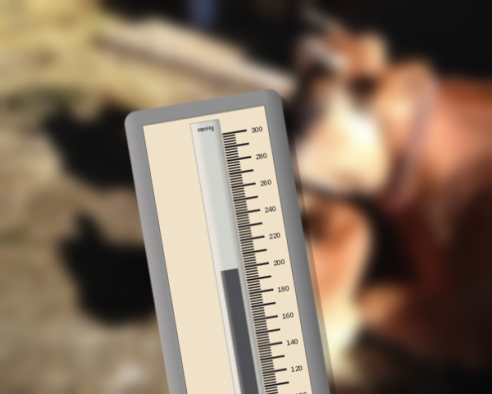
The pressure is 200; mmHg
